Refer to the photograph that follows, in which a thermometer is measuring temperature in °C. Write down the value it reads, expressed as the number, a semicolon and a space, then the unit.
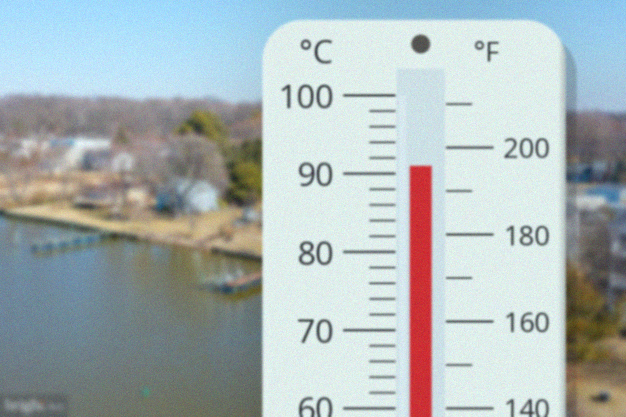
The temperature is 91; °C
